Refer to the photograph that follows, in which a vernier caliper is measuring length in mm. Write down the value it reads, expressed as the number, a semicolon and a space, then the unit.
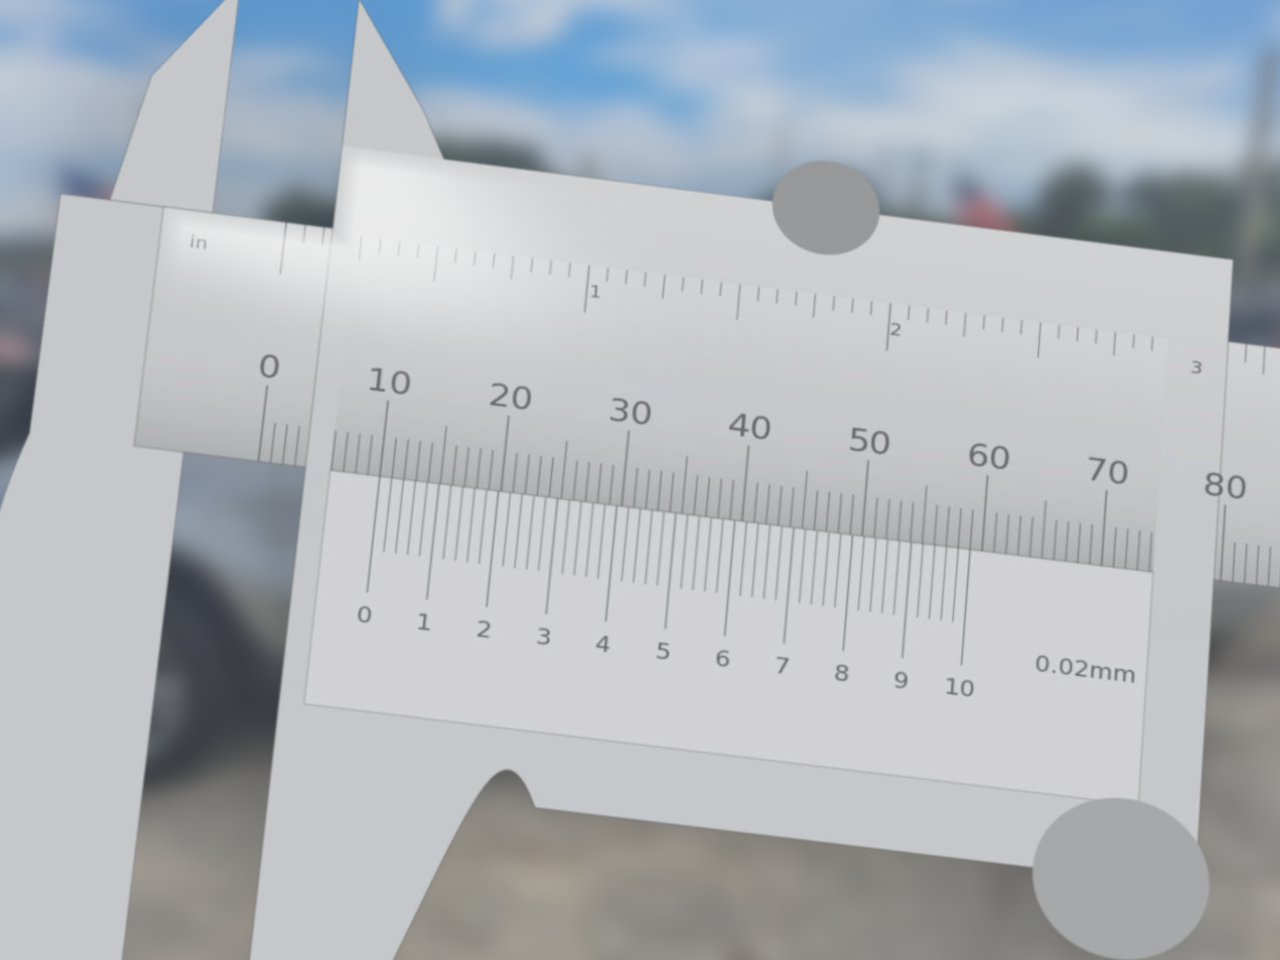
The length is 10.0; mm
